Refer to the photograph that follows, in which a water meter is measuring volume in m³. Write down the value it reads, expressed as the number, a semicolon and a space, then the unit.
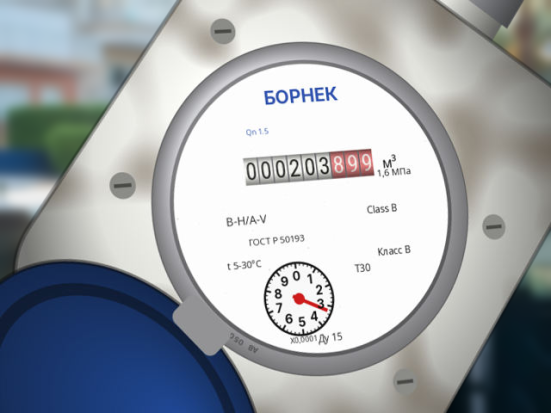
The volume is 203.8993; m³
